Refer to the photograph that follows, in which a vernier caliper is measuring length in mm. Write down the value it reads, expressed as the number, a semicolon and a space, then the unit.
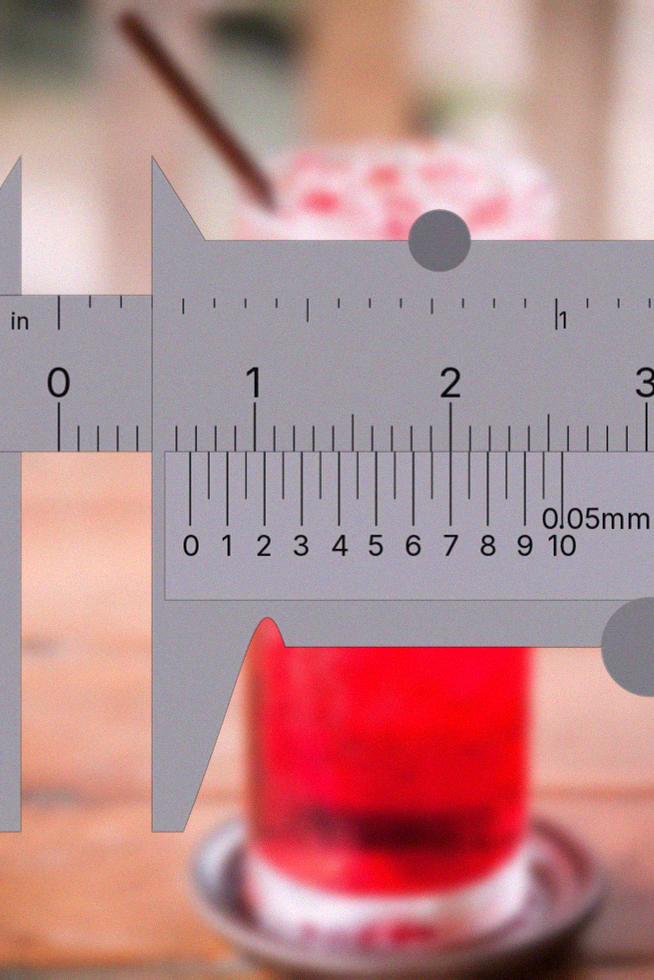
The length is 6.7; mm
